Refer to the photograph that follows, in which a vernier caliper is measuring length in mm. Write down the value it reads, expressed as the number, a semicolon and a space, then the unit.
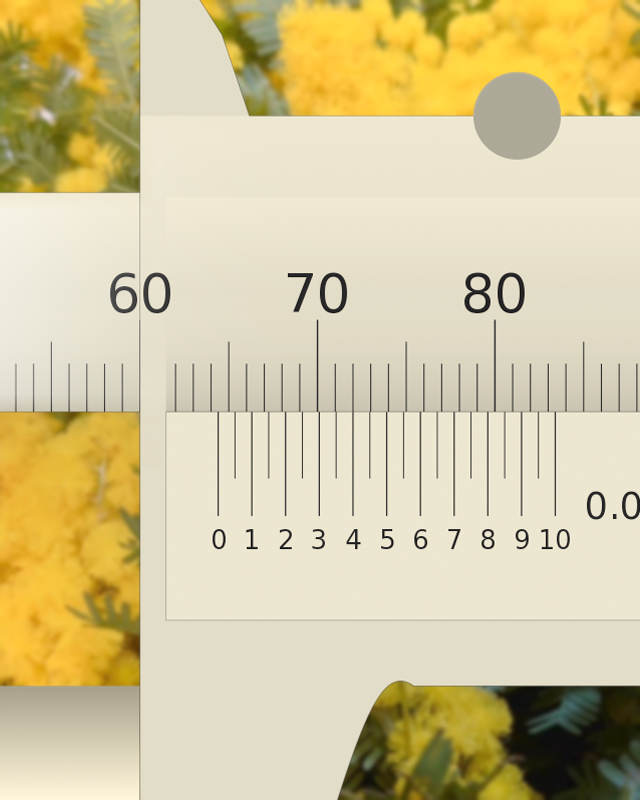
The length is 64.4; mm
